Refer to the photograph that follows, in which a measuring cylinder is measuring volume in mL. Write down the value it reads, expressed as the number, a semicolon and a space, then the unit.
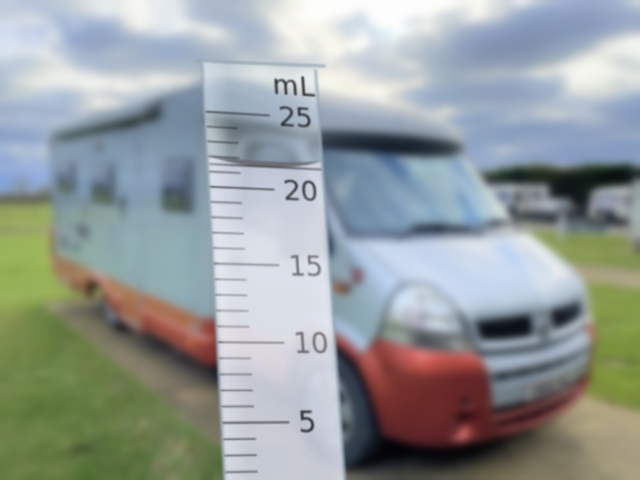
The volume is 21.5; mL
